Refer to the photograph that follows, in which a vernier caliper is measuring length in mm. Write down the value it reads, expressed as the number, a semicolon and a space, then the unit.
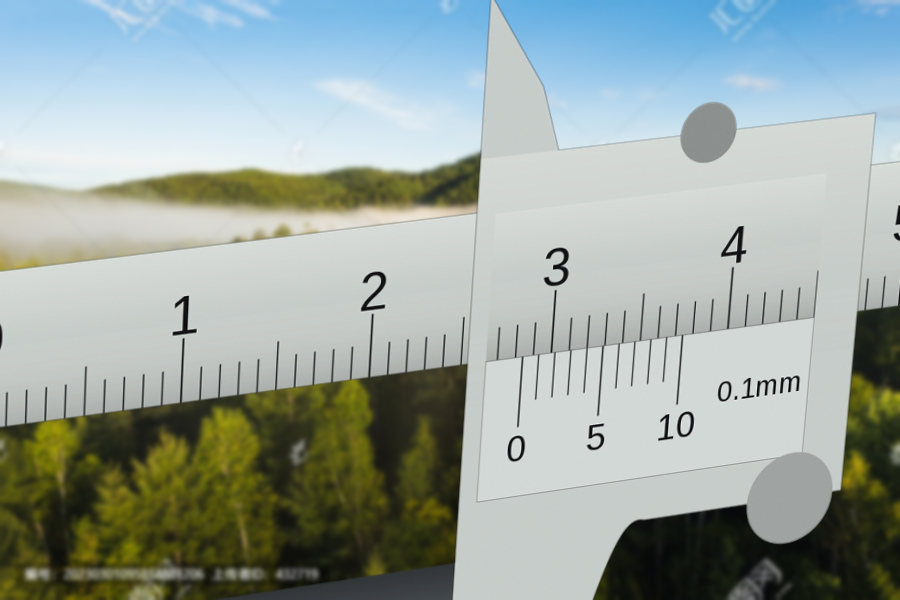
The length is 28.4; mm
